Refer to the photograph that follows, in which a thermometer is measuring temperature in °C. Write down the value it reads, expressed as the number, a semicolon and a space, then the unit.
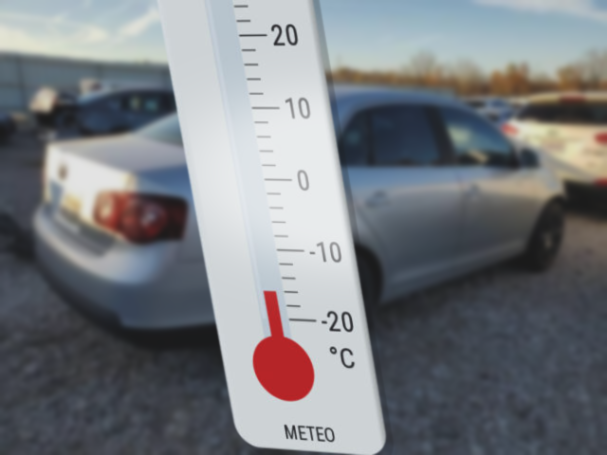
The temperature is -16; °C
